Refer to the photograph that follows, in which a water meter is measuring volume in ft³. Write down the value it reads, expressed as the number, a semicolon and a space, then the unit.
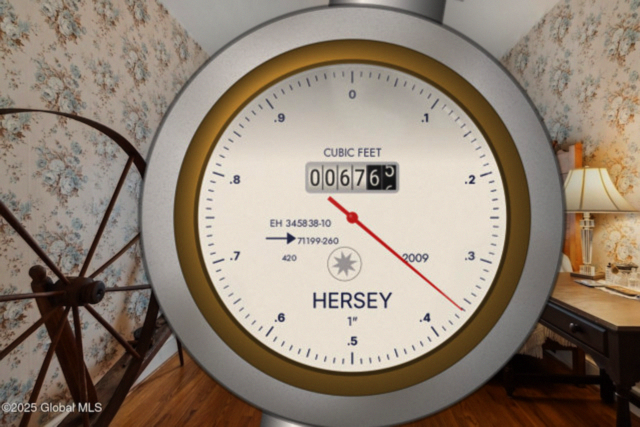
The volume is 6765.36; ft³
